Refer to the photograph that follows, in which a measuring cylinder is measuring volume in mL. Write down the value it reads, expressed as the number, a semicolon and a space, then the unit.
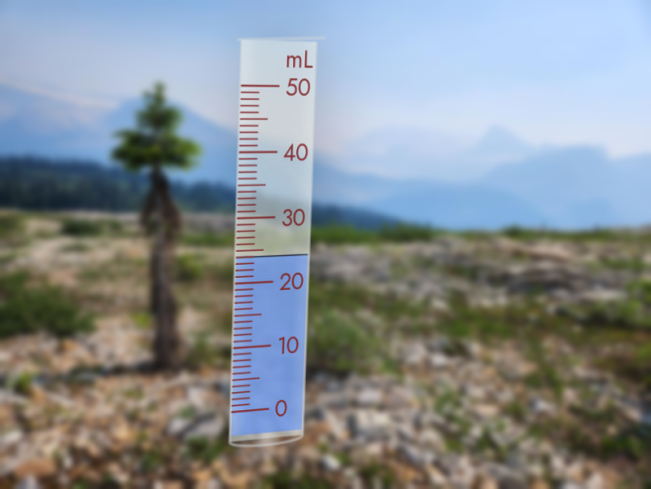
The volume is 24; mL
